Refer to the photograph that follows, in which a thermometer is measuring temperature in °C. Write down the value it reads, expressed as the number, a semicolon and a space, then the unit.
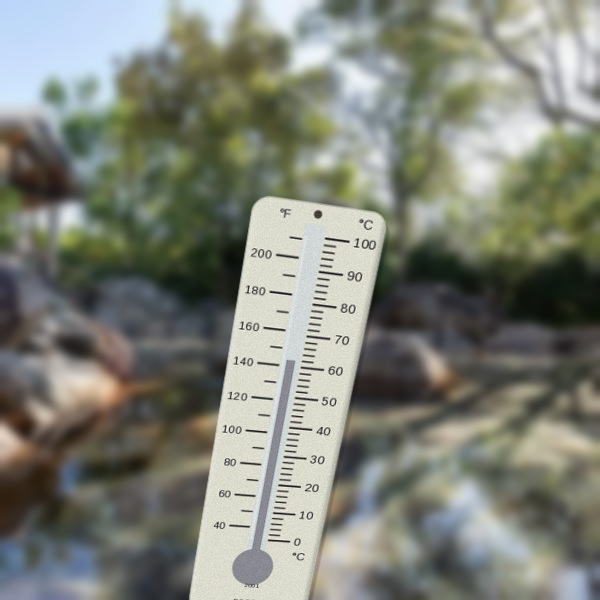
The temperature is 62; °C
